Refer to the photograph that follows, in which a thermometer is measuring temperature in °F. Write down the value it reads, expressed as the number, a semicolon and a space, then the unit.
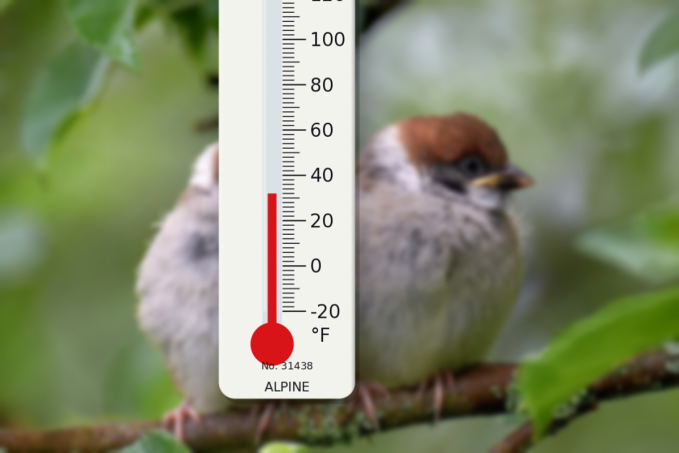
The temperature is 32; °F
